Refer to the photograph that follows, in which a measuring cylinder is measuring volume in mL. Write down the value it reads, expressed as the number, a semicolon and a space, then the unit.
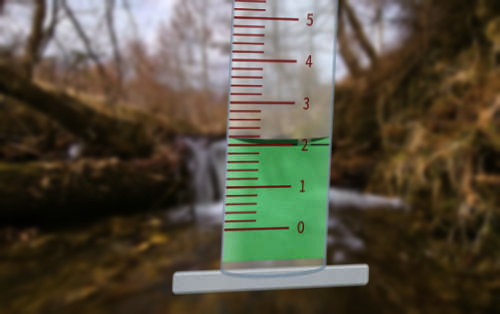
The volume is 2; mL
